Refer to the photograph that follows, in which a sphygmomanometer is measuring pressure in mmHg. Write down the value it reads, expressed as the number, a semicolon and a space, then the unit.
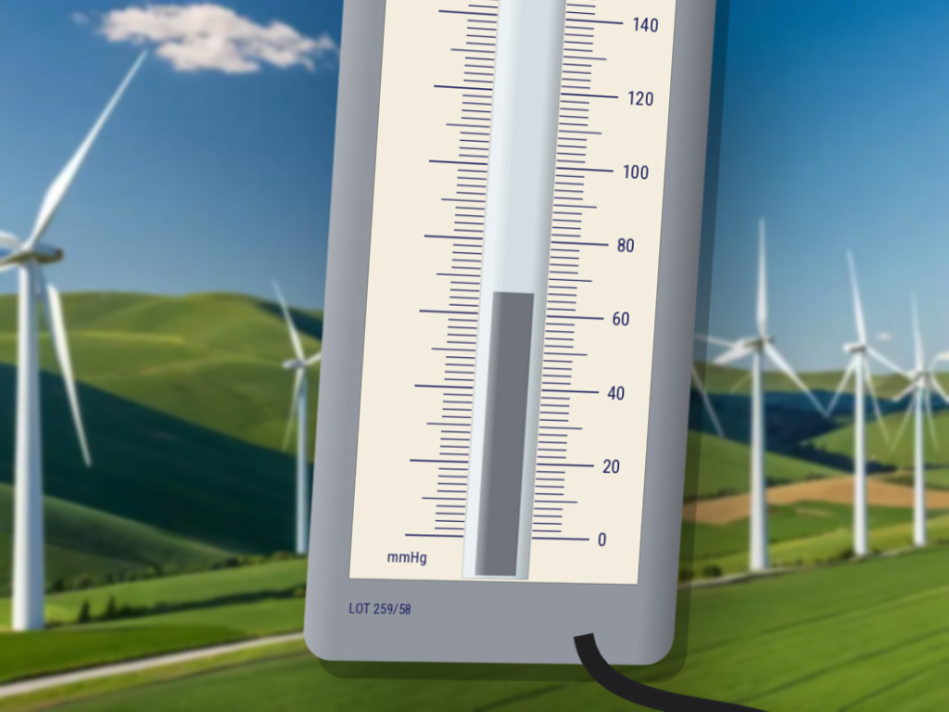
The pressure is 66; mmHg
